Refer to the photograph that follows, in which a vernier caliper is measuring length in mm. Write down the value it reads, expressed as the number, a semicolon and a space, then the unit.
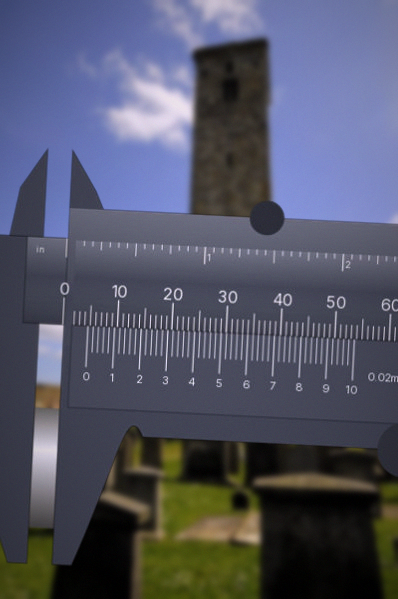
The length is 4.6; mm
